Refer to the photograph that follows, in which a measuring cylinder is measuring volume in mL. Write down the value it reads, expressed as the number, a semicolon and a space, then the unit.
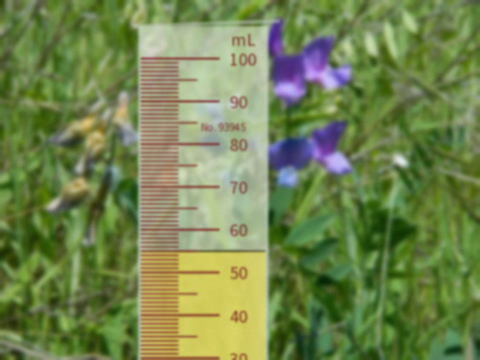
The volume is 55; mL
